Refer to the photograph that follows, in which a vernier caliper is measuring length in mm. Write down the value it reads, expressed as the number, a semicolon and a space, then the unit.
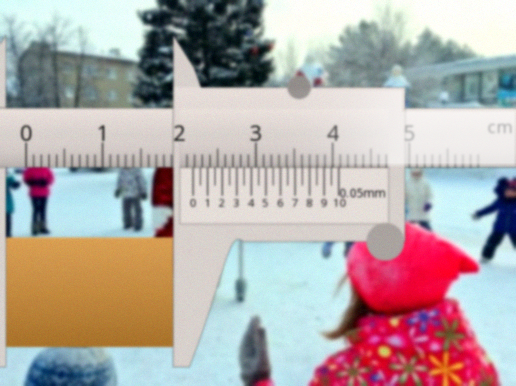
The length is 21.8; mm
